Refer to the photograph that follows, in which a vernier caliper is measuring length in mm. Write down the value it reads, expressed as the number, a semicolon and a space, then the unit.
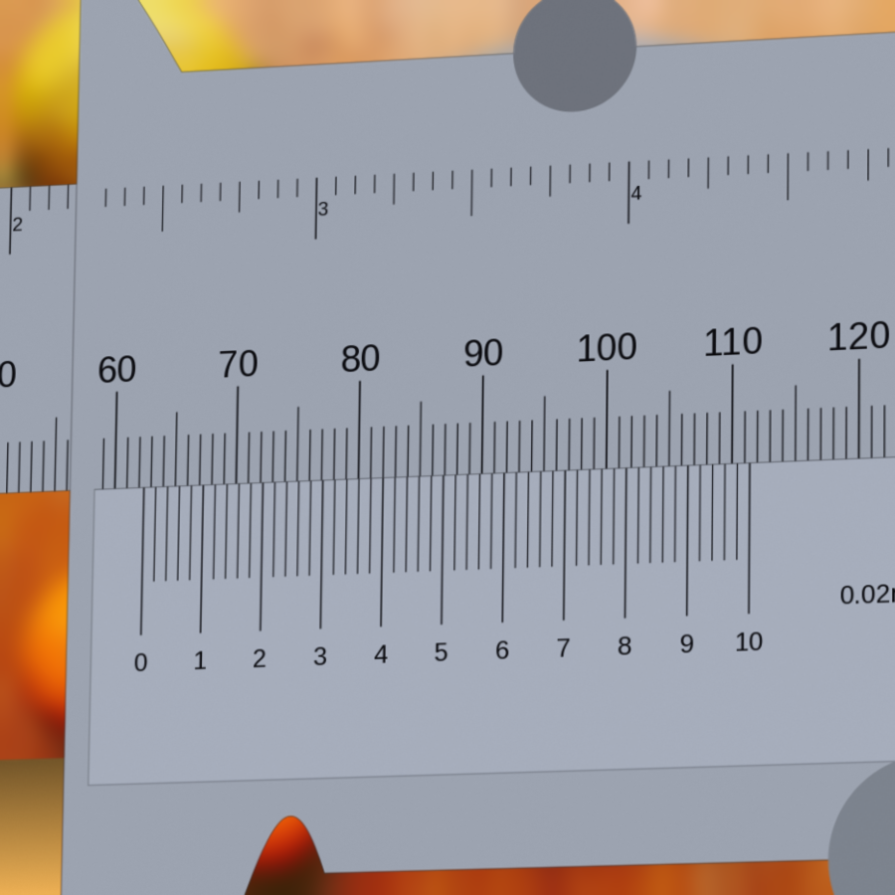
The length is 62.4; mm
